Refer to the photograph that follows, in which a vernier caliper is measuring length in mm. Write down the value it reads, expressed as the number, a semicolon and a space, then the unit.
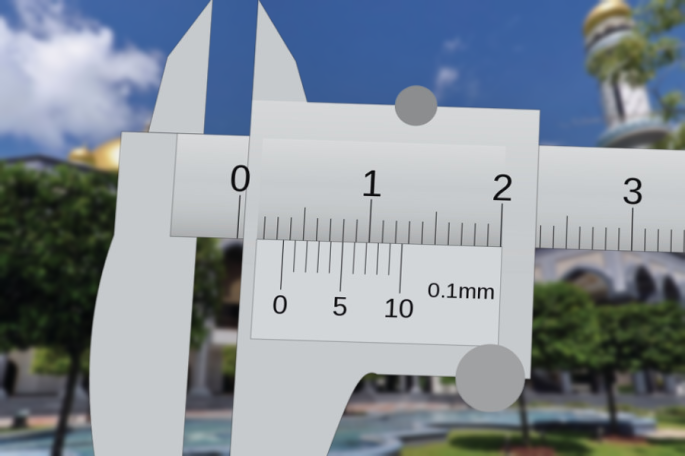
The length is 3.5; mm
